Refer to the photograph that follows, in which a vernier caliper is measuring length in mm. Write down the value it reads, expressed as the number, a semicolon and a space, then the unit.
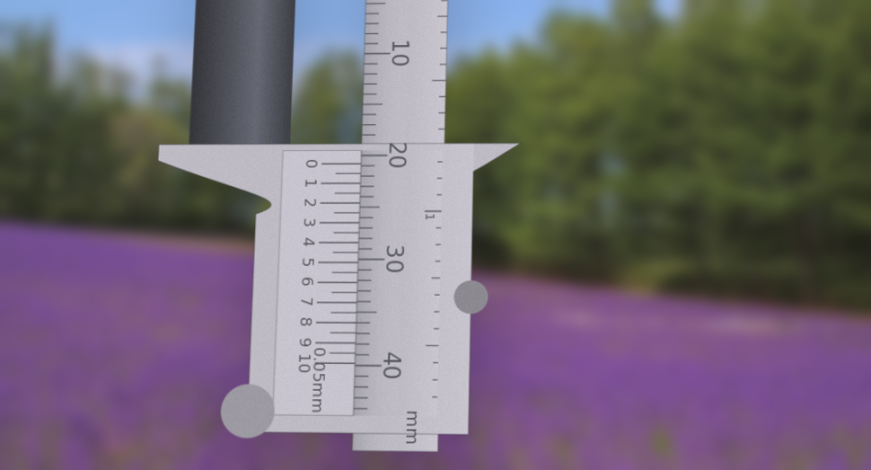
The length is 20.8; mm
